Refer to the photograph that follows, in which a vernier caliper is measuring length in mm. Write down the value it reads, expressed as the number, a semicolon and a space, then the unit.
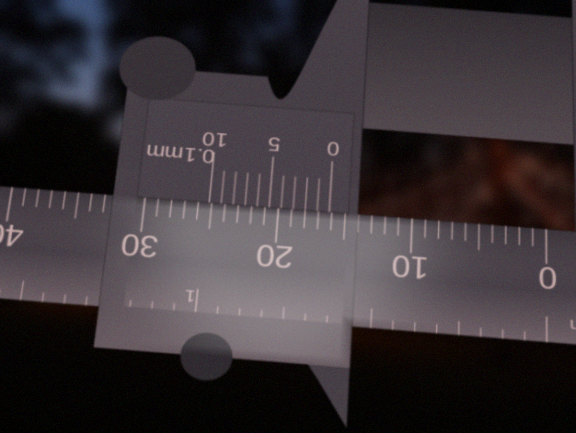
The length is 16.2; mm
